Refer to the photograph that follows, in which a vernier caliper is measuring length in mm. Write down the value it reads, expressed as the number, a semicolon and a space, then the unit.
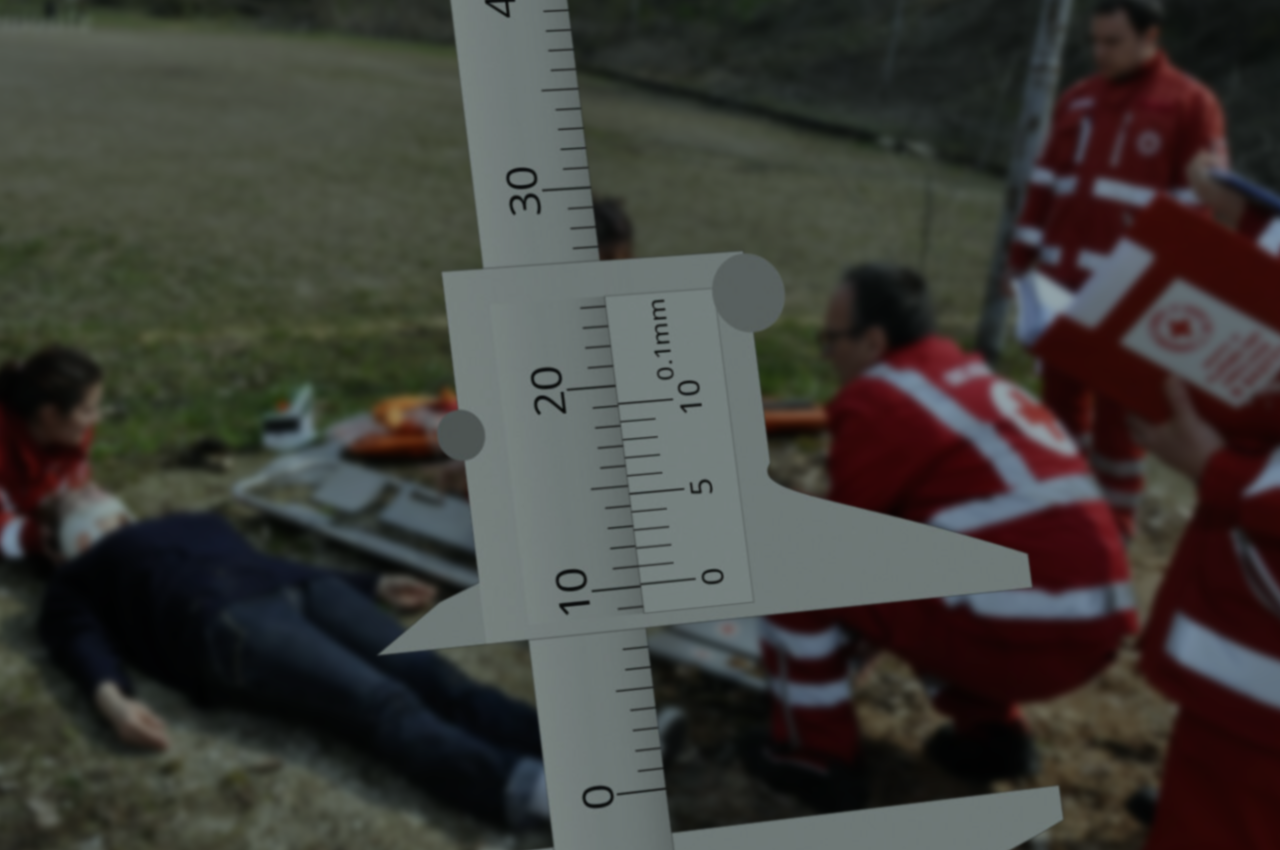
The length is 10.1; mm
